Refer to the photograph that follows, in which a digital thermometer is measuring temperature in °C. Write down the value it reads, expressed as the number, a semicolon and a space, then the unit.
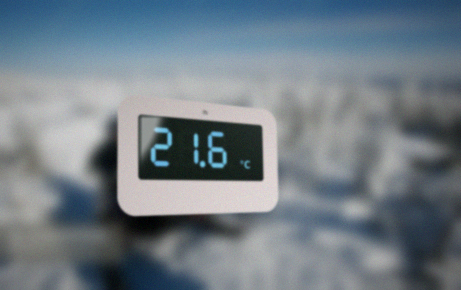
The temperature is 21.6; °C
